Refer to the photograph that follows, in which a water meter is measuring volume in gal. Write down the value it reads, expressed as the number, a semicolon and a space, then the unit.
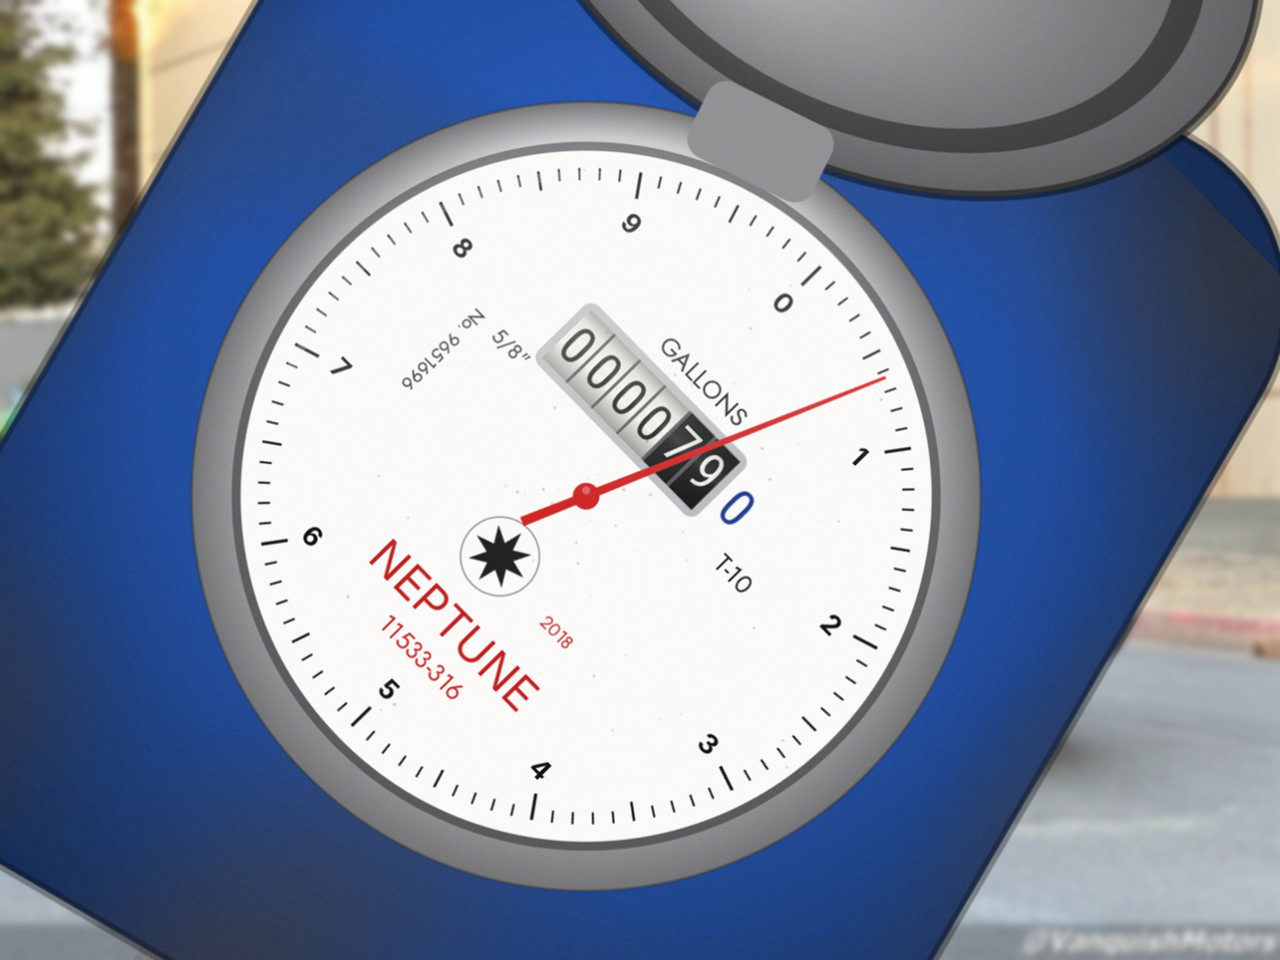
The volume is 790.6; gal
